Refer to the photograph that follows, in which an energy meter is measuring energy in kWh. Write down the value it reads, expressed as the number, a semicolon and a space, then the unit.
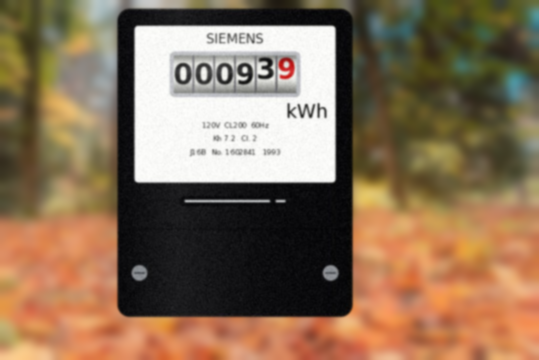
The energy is 93.9; kWh
